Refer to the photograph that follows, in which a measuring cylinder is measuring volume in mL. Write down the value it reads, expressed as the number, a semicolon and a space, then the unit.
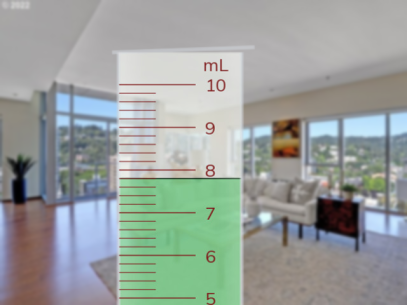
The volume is 7.8; mL
